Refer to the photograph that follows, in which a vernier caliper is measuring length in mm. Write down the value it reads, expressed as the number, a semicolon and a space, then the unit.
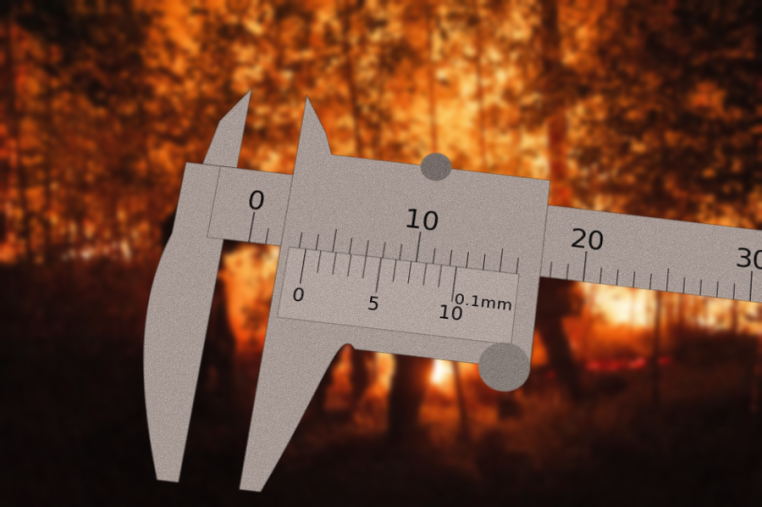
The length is 3.4; mm
